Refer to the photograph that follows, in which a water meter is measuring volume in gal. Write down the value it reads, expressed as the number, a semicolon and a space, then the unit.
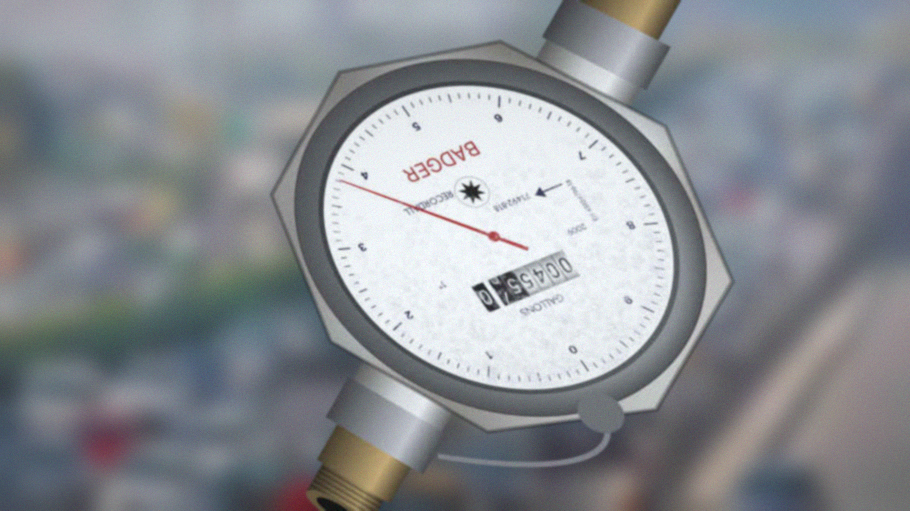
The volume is 45573.8; gal
